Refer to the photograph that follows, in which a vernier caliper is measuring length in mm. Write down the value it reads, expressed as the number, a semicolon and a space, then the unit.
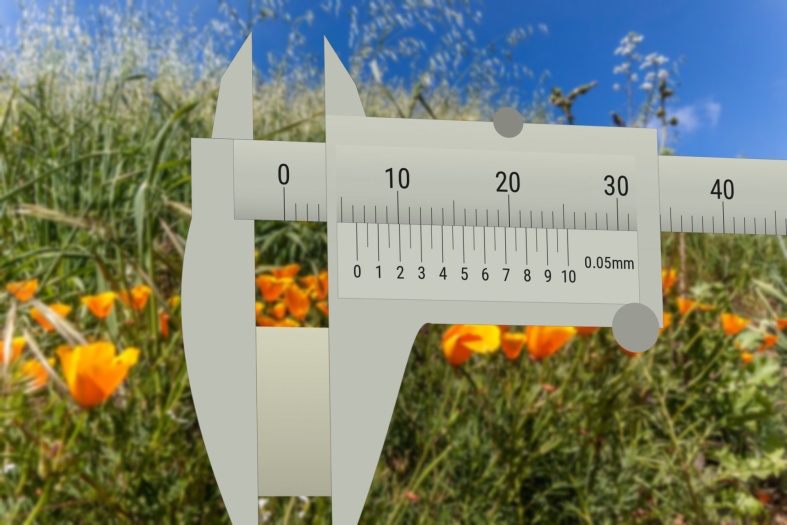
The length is 6.3; mm
